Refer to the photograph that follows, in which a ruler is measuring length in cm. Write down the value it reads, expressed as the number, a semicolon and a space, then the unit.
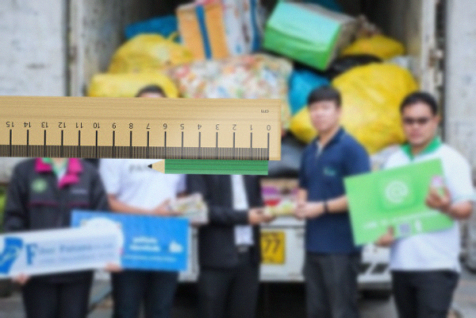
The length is 7; cm
